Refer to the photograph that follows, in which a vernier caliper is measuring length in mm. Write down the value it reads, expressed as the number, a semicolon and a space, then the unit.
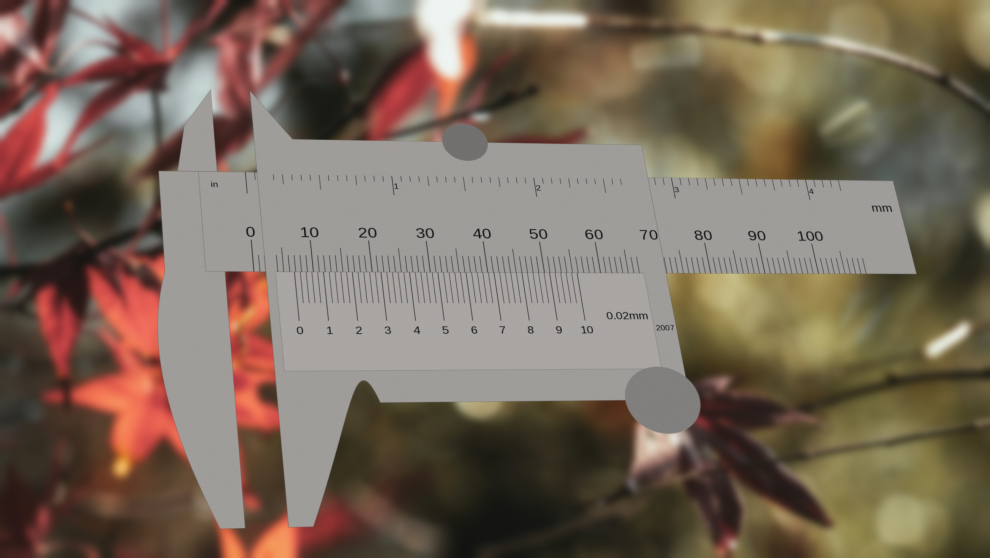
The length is 6.8; mm
